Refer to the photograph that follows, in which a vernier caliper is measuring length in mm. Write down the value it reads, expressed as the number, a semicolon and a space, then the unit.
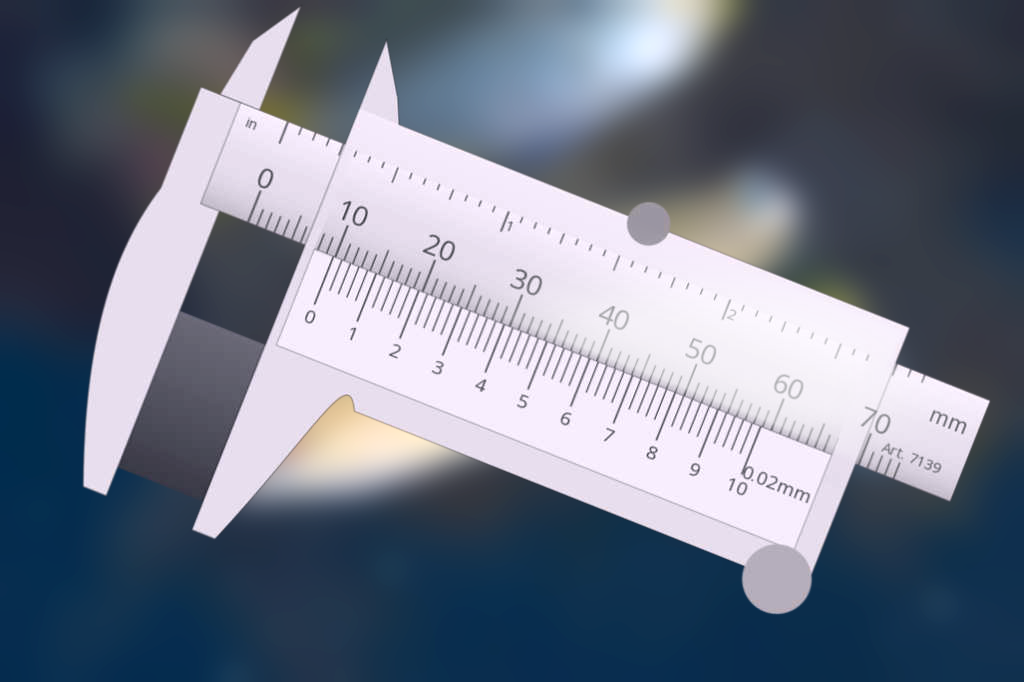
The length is 9.8; mm
